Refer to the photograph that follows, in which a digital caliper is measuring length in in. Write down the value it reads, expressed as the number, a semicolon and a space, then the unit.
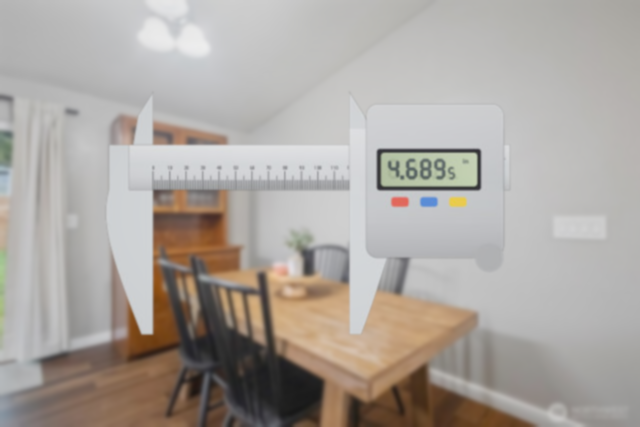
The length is 4.6895; in
